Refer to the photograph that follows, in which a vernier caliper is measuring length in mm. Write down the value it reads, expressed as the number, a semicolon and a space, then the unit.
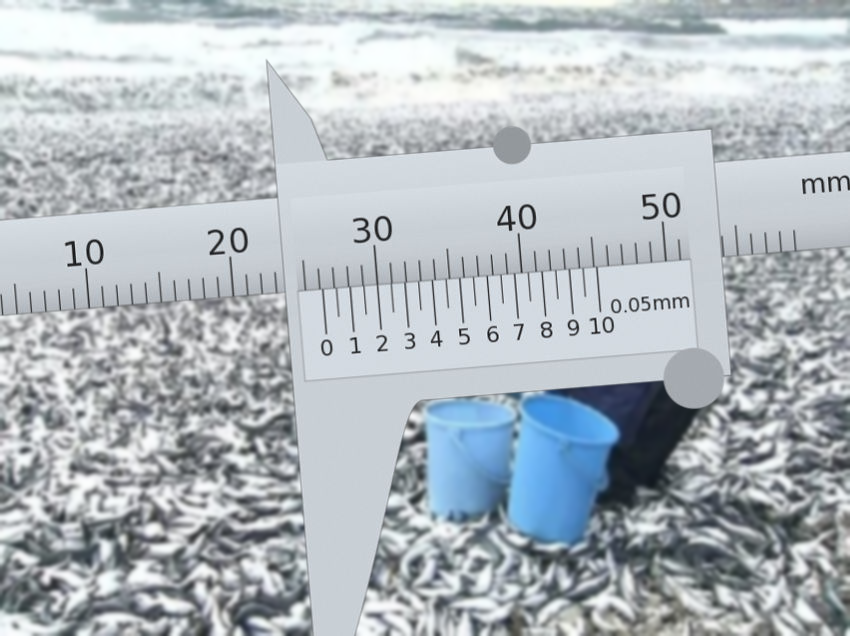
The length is 26.2; mm
